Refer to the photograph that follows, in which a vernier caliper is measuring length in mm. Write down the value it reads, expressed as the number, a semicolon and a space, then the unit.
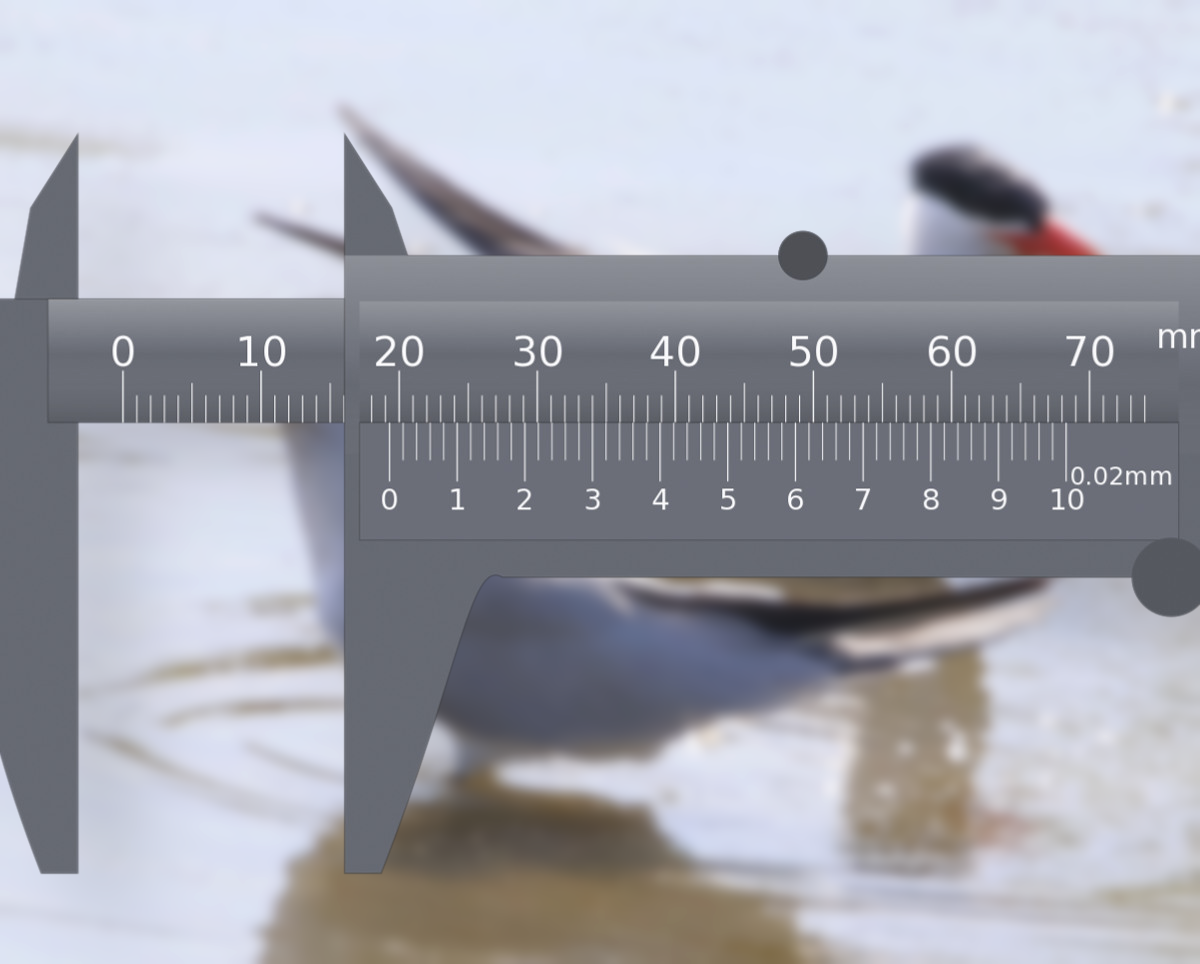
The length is 19.3; mm
